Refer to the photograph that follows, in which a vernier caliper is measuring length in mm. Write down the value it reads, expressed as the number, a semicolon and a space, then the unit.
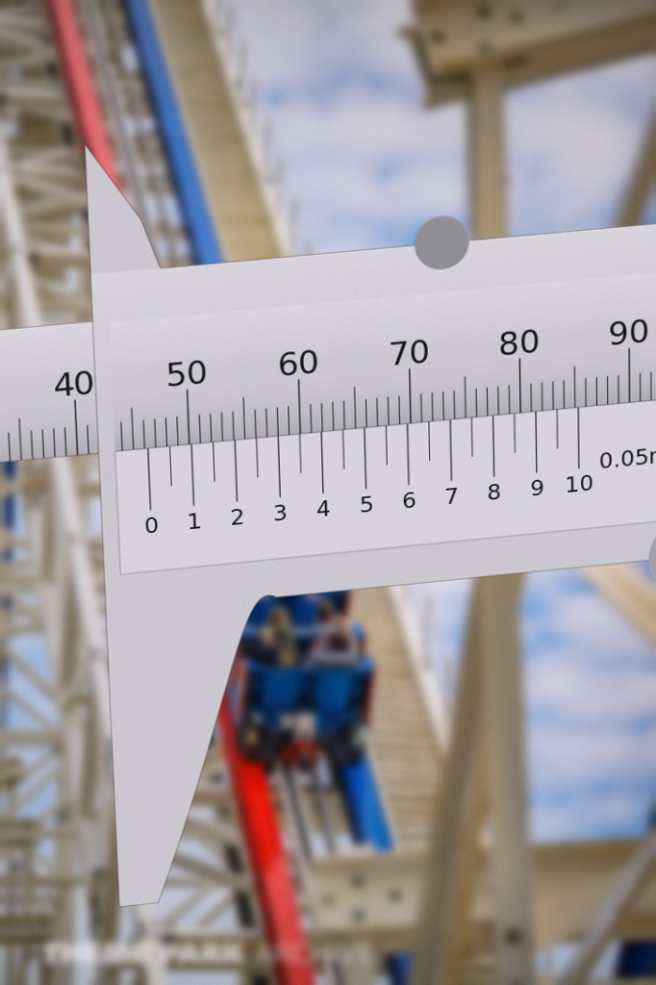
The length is 46.3; mm
